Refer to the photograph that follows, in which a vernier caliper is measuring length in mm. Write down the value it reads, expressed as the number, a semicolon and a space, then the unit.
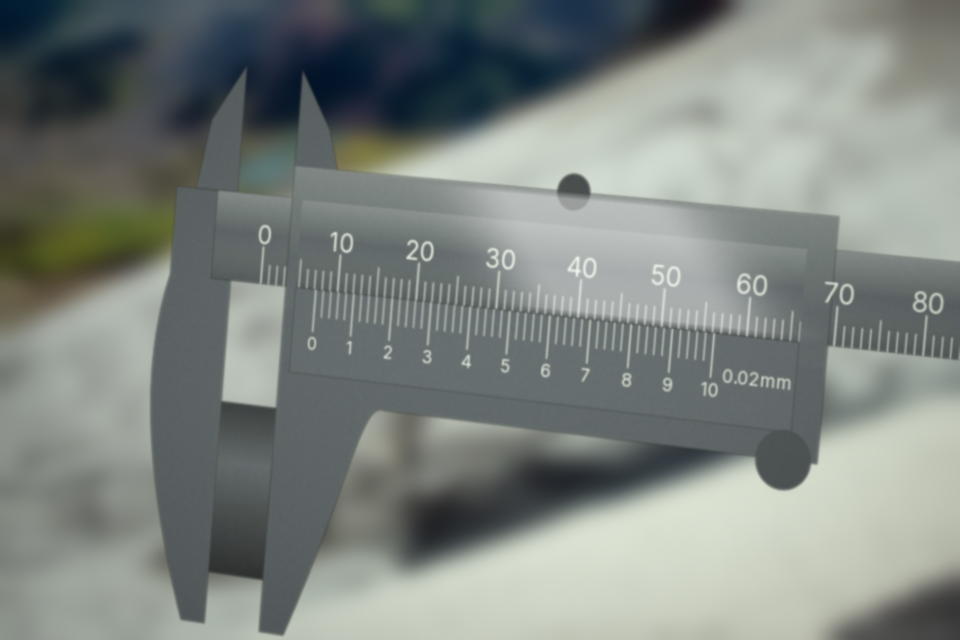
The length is 7.2; mm
